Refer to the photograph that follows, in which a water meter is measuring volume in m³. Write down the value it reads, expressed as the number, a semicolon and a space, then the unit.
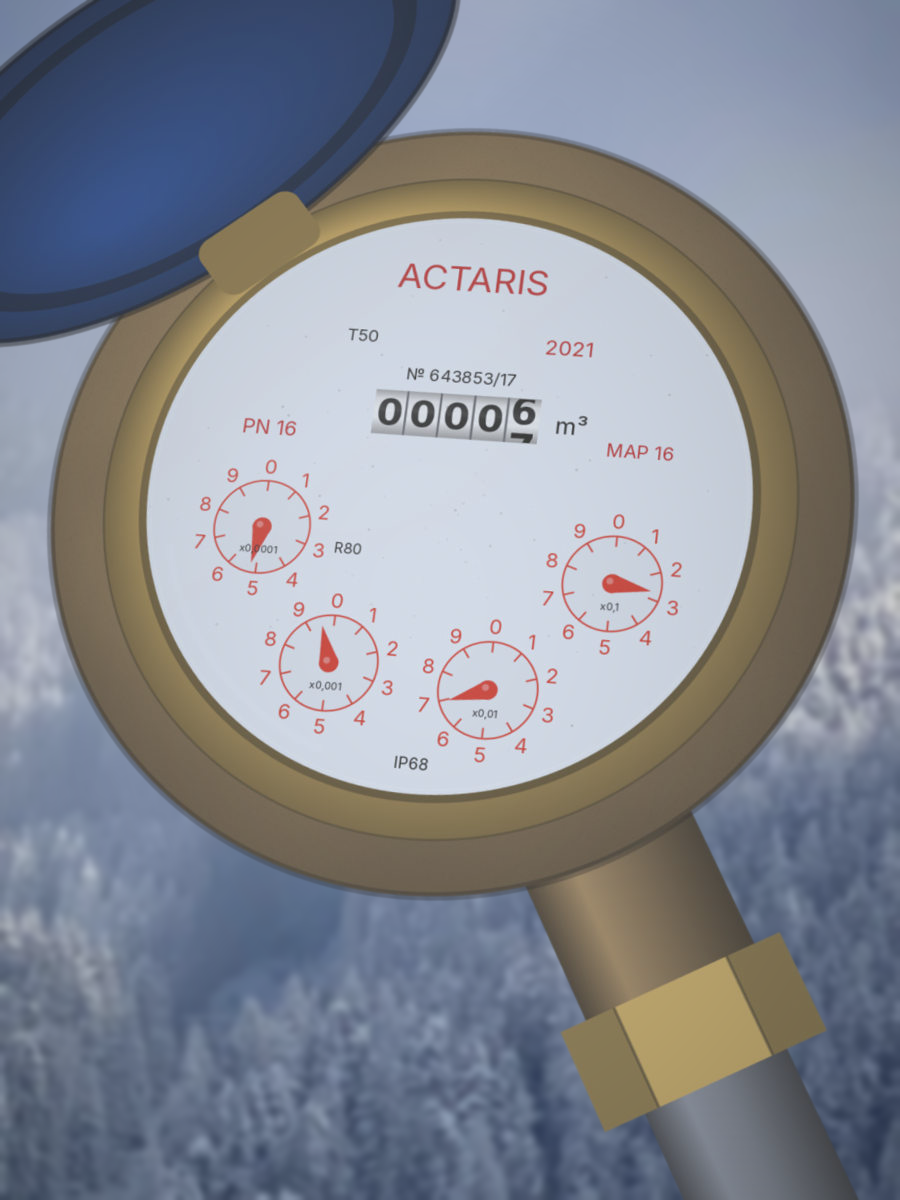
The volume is 6.2695; m³
